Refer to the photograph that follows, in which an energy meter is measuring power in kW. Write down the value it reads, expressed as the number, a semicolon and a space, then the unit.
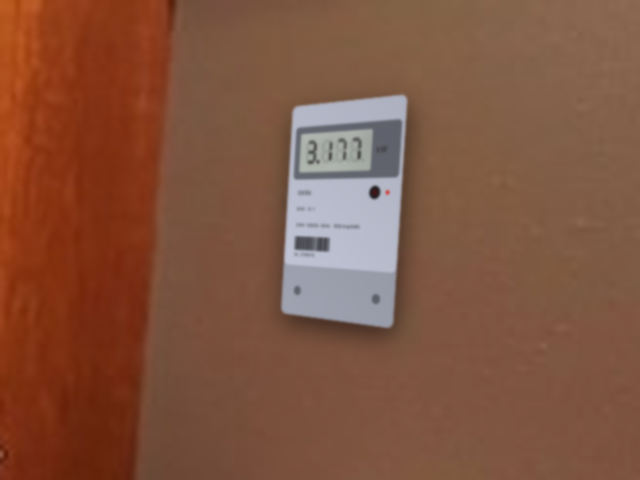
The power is 3.177; kW
